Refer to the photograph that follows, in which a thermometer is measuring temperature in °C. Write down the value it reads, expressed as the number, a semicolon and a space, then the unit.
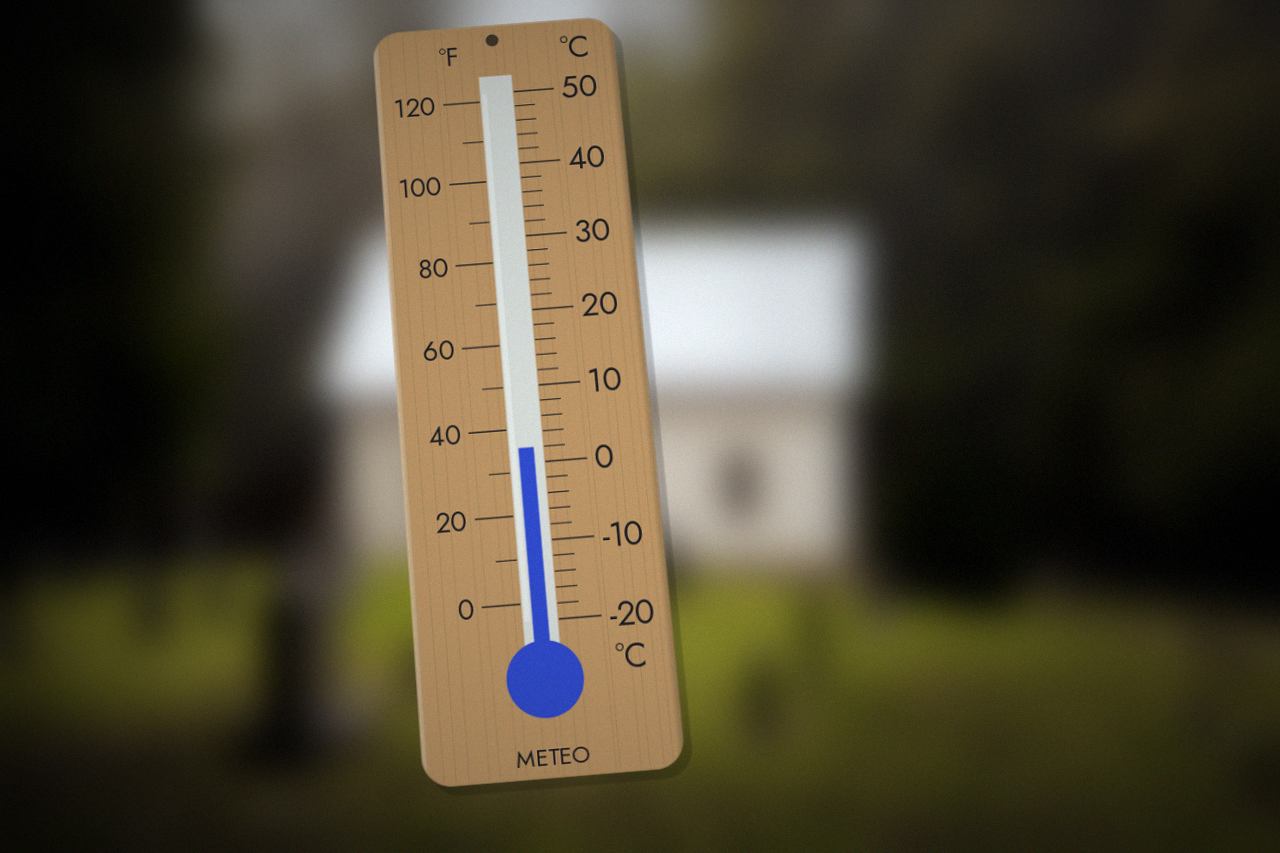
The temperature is 2; °C
